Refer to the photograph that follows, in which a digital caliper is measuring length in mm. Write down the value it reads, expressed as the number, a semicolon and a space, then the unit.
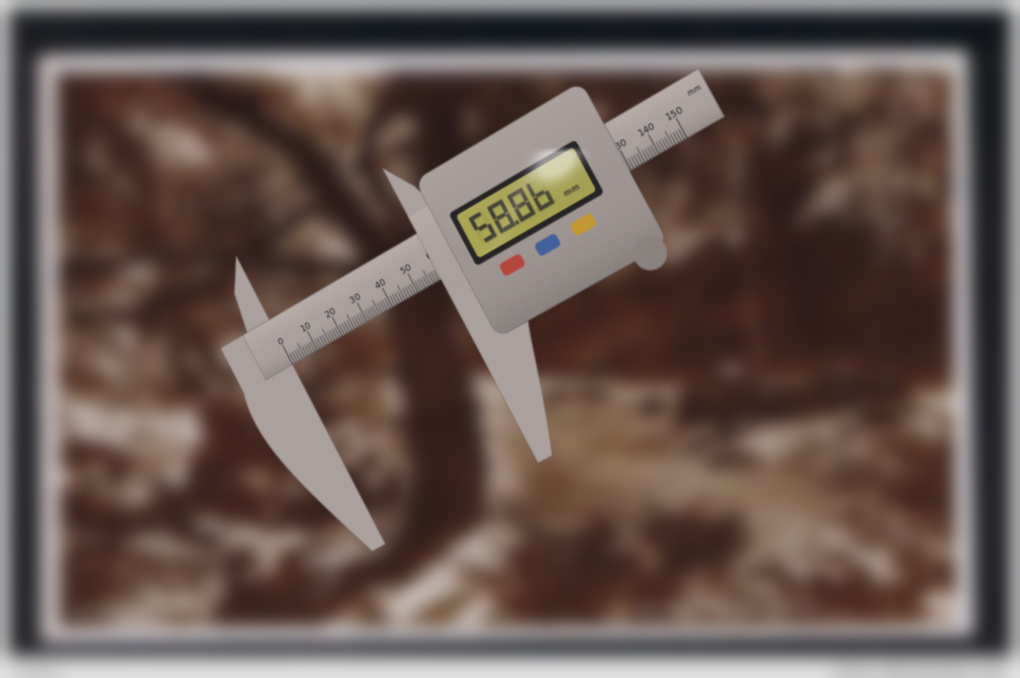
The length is 58.86; mm
